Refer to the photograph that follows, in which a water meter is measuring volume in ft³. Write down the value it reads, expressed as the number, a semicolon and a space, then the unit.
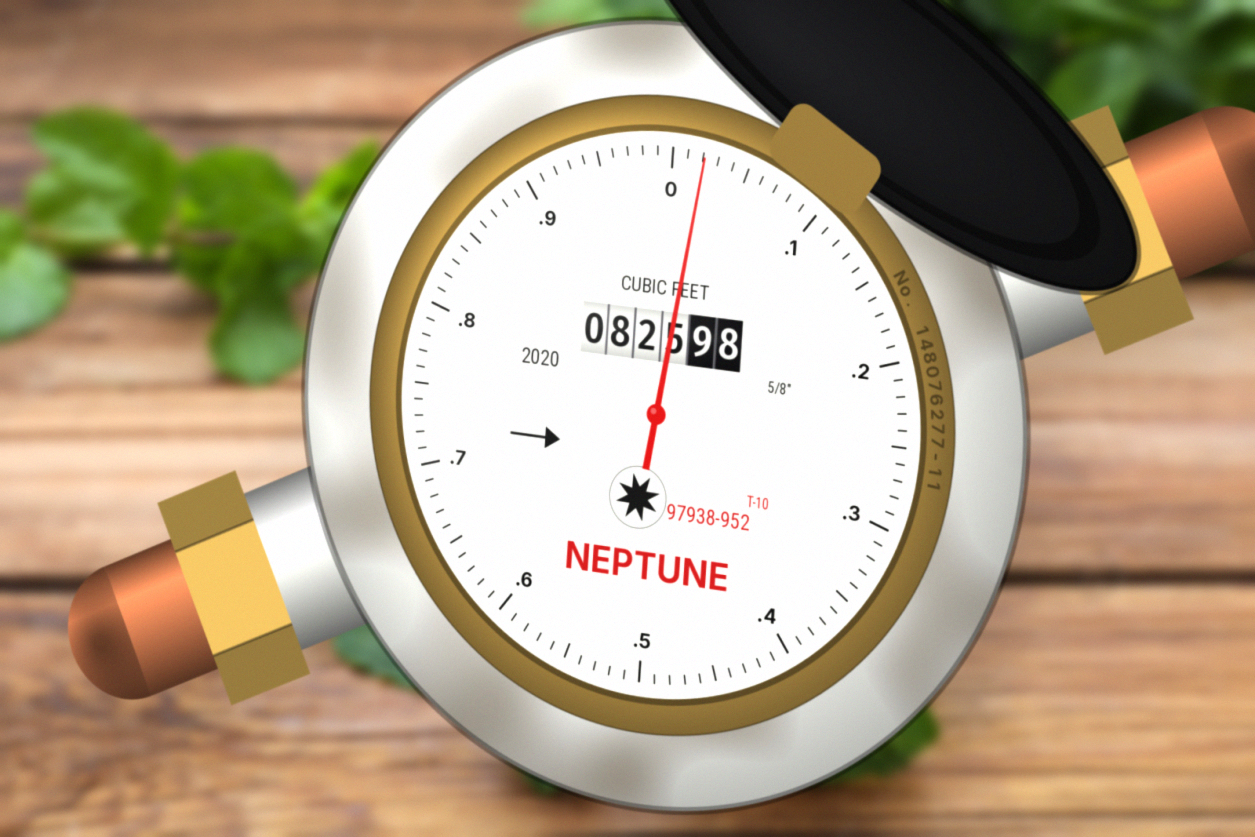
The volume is 82598.02; ft³
